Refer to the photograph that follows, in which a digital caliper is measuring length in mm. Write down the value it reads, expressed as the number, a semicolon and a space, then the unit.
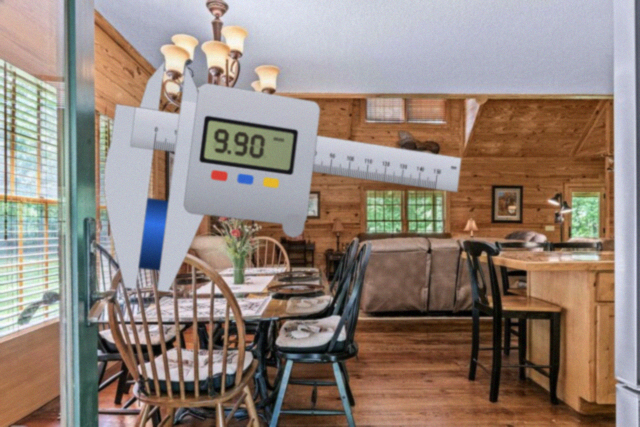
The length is 9.90; mm
